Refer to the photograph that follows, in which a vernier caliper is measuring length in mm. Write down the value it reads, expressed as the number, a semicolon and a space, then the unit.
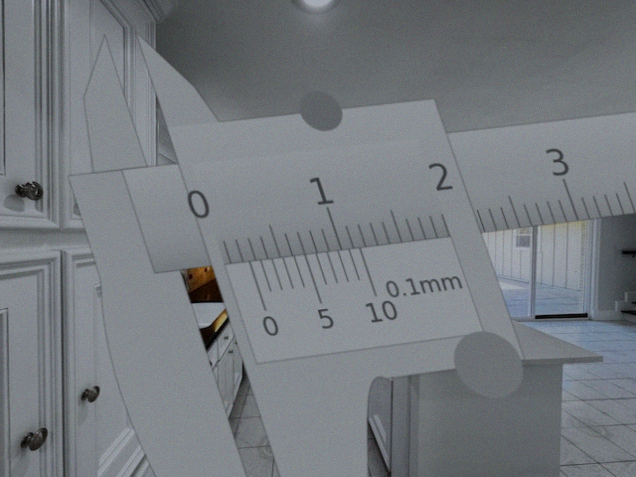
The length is 2.5; mm
